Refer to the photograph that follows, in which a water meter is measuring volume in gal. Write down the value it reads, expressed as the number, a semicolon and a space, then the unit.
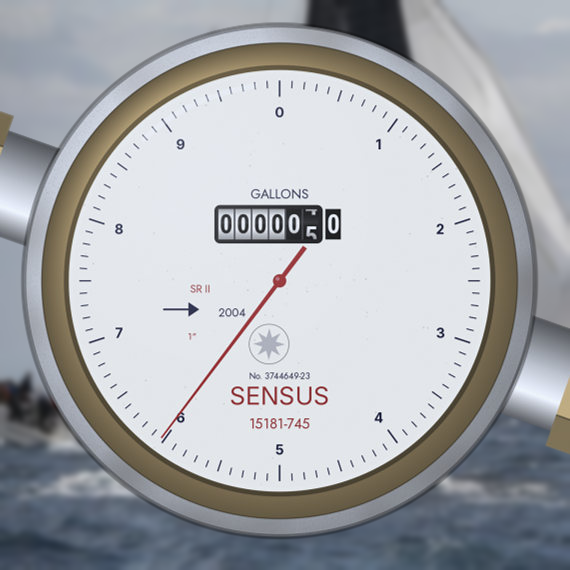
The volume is 46.0; gal
